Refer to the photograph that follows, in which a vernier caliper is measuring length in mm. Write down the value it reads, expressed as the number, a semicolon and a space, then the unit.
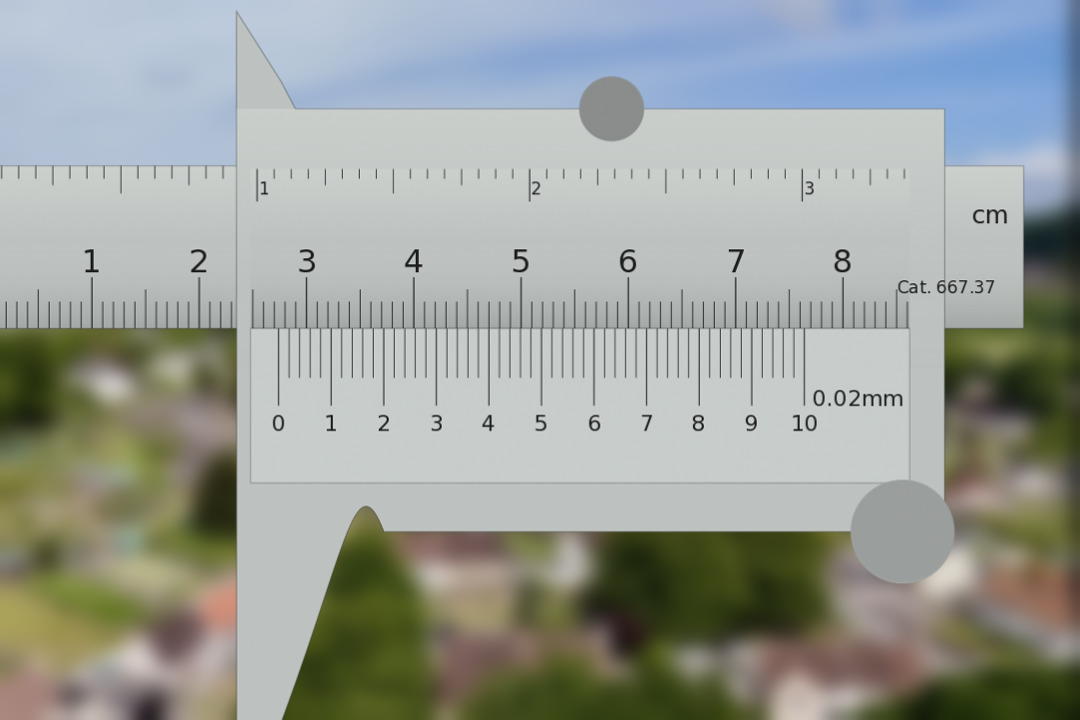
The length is 27.4; mm
